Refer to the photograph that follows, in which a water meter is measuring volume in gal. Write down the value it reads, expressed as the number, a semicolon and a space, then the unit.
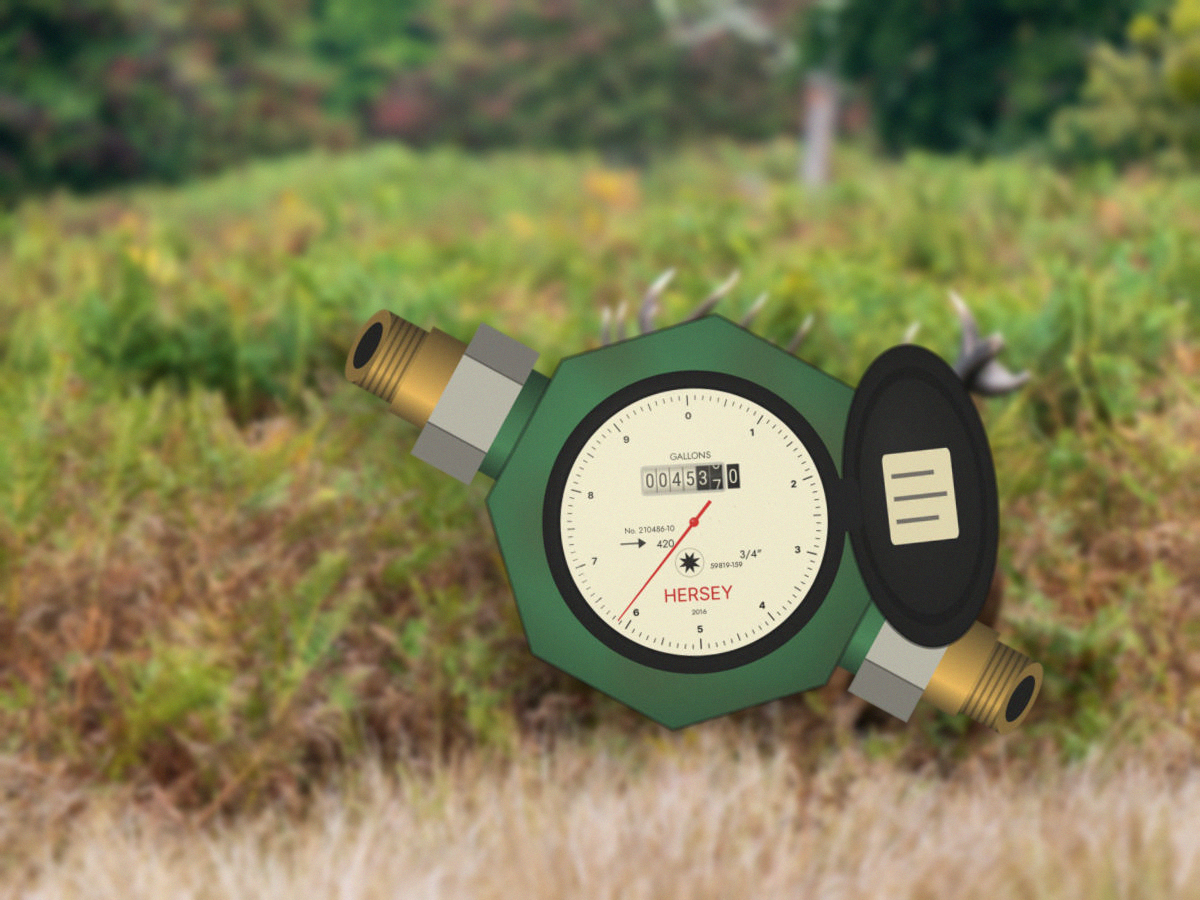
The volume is 45366.1; gal
